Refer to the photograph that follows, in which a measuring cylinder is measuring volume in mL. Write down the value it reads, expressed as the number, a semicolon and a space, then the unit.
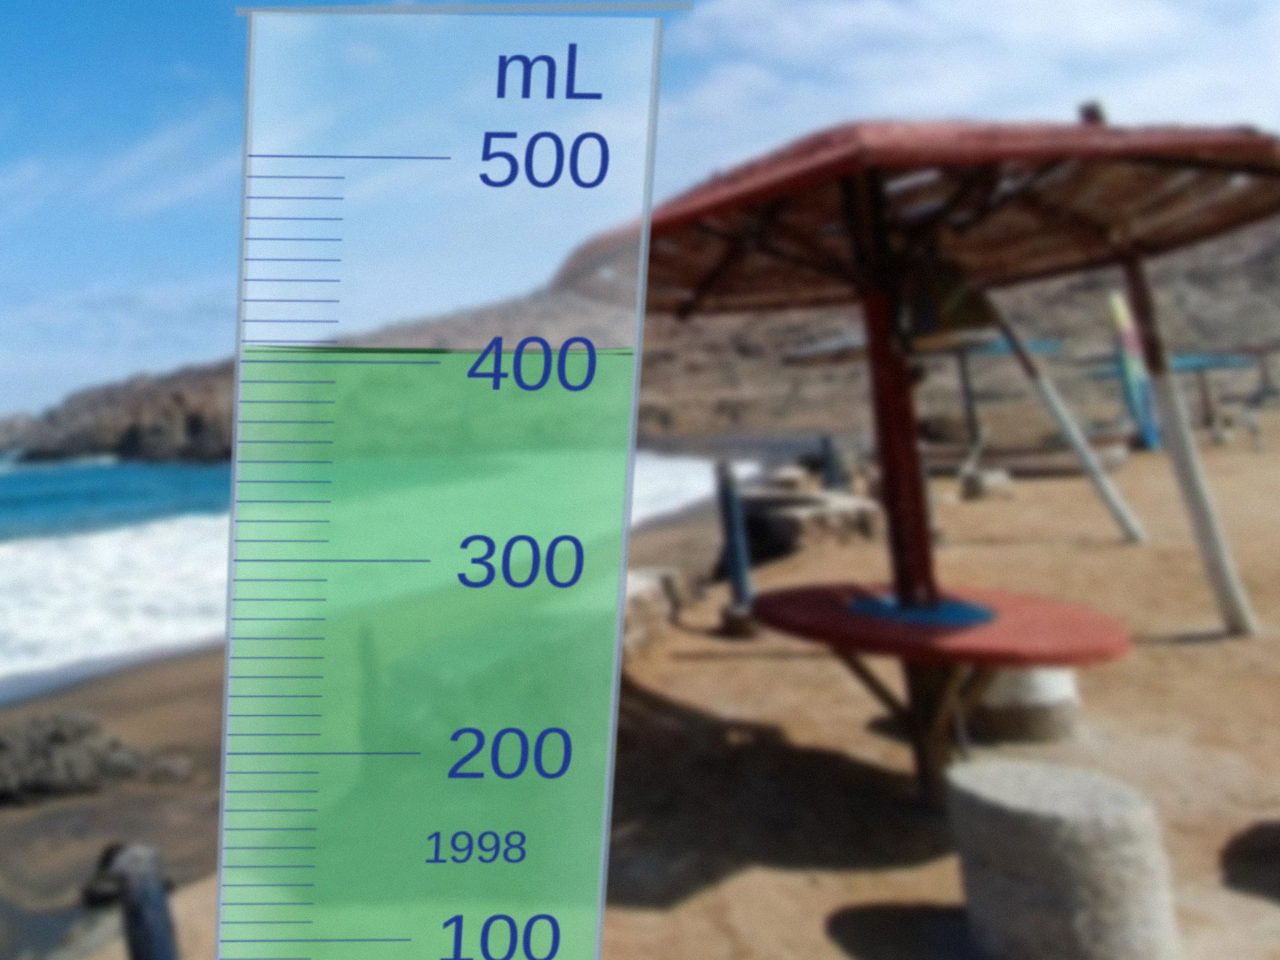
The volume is 405; mL
